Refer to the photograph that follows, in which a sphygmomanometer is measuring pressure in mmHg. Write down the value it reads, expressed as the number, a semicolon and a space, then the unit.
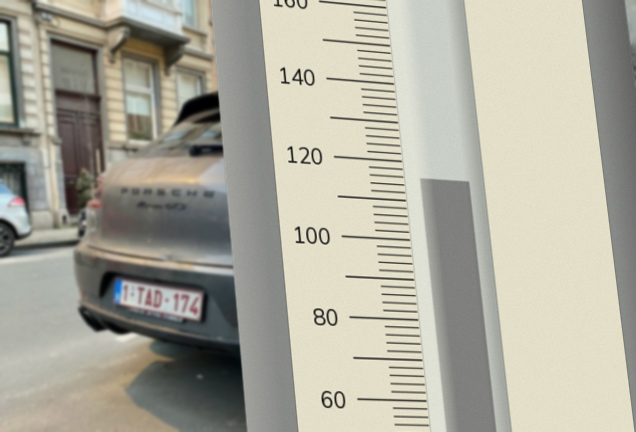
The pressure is 116; mmHg
